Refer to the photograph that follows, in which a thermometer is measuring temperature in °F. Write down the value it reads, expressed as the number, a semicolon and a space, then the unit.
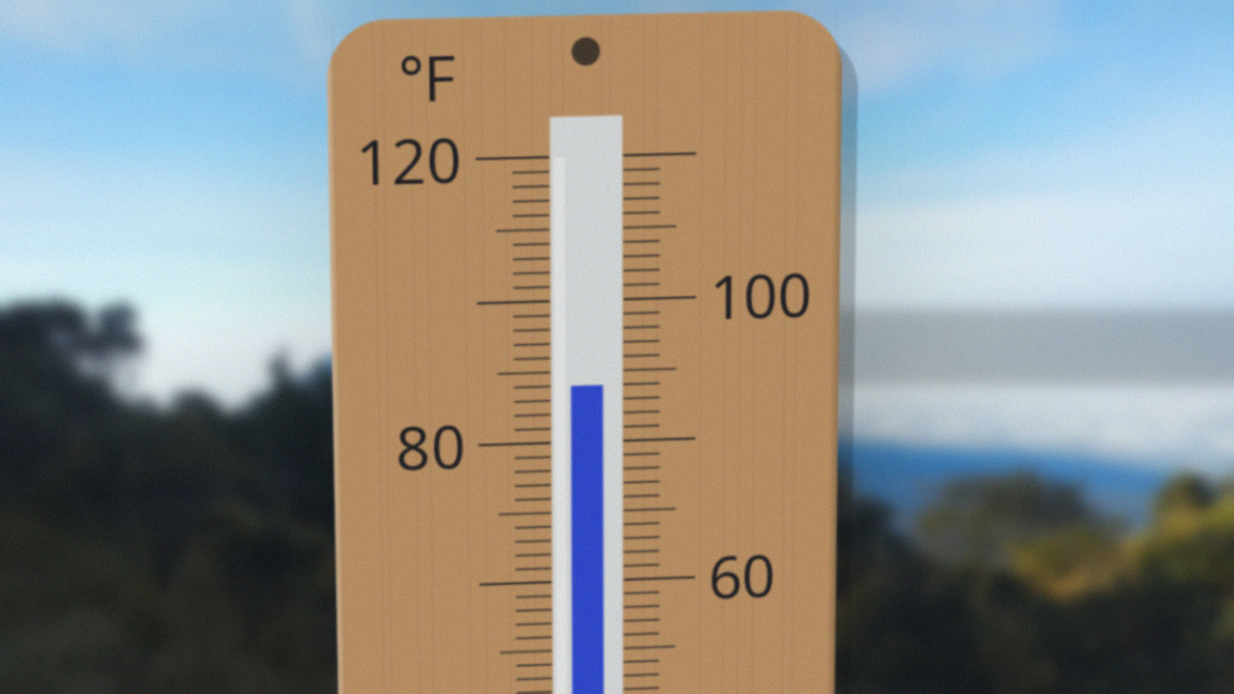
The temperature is 88; °F
